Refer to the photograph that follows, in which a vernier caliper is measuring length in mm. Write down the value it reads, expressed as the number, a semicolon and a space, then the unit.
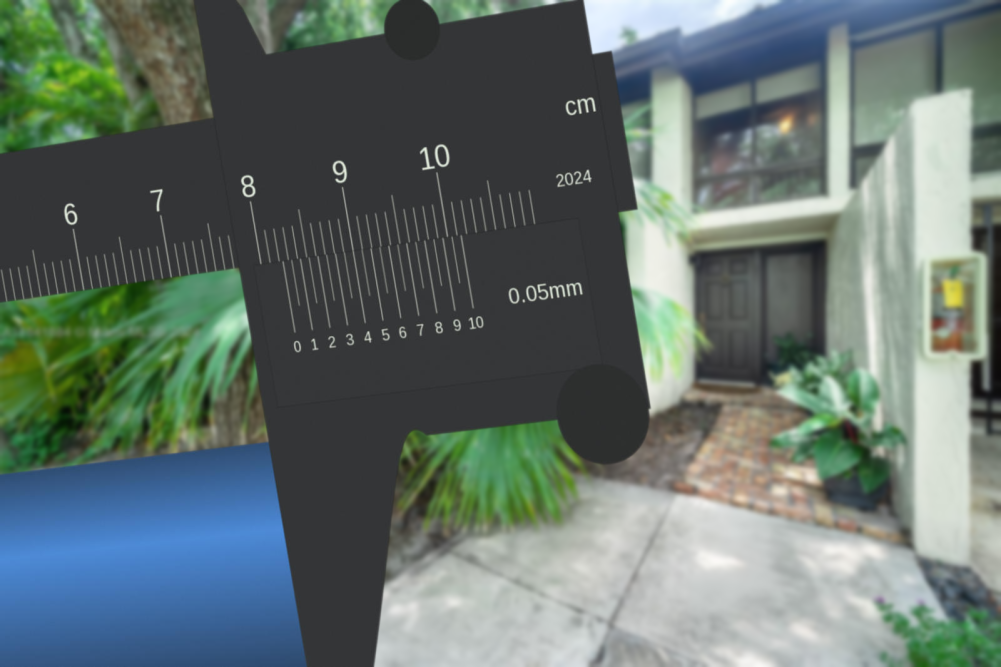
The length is 82.4; mm
